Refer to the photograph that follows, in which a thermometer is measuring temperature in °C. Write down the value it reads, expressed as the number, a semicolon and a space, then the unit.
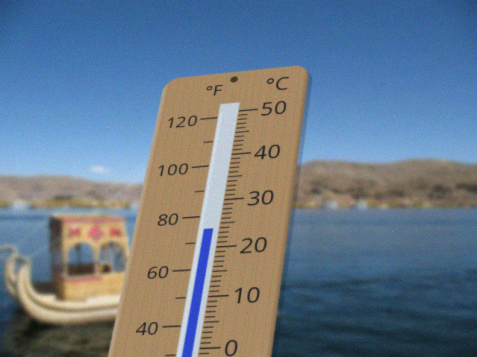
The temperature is 24; °C
